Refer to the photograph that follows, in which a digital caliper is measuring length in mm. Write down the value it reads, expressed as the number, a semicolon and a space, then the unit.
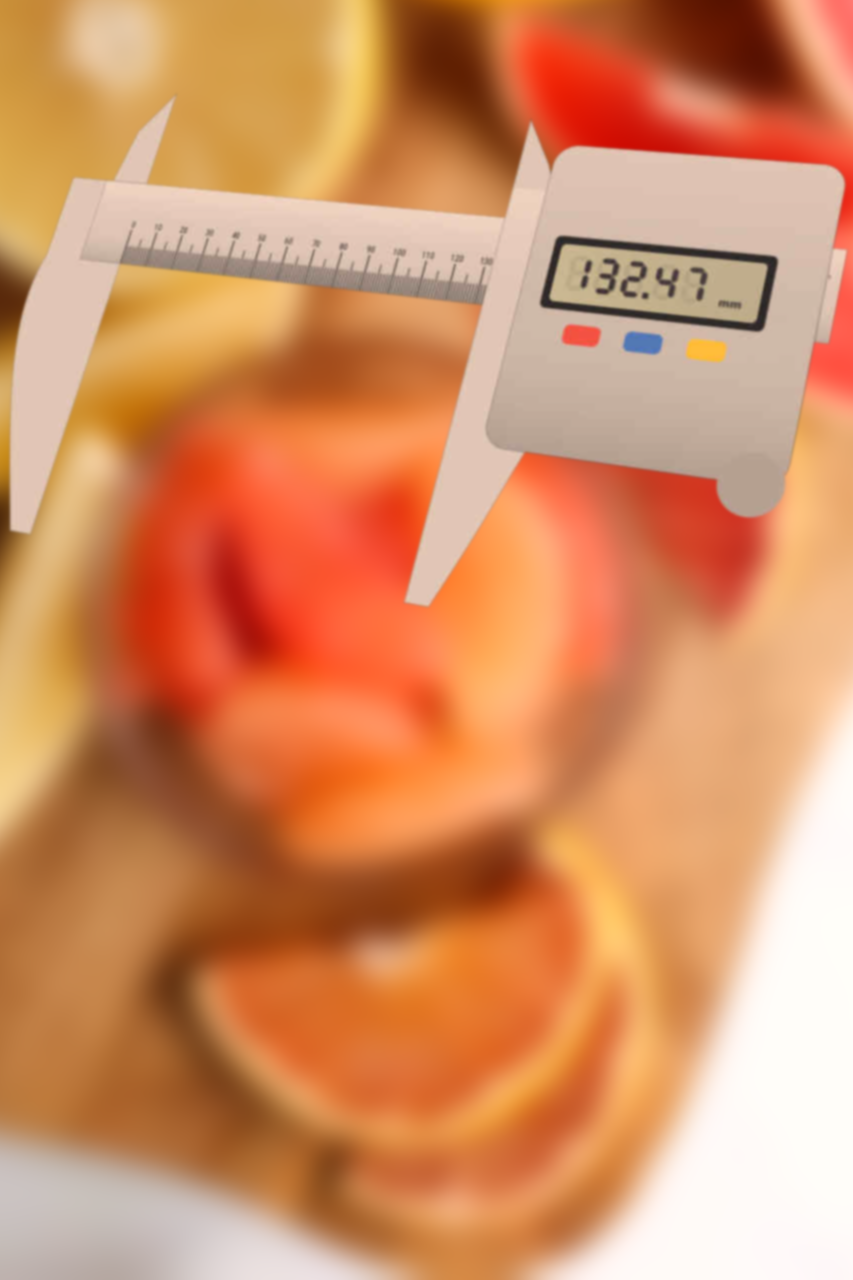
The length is 132.47; mm
